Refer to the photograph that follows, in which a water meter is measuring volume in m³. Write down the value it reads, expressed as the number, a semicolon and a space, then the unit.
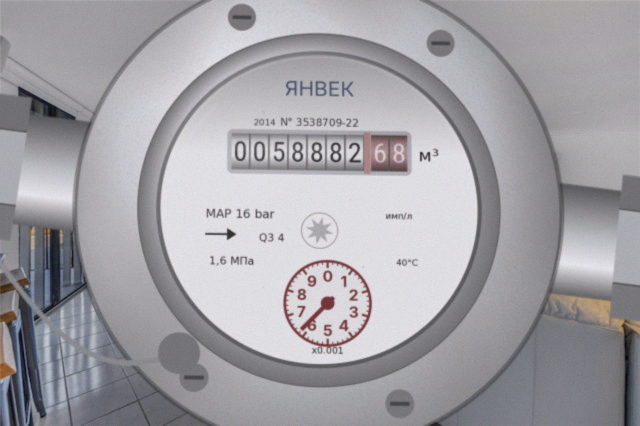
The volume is 58882.686; m³
